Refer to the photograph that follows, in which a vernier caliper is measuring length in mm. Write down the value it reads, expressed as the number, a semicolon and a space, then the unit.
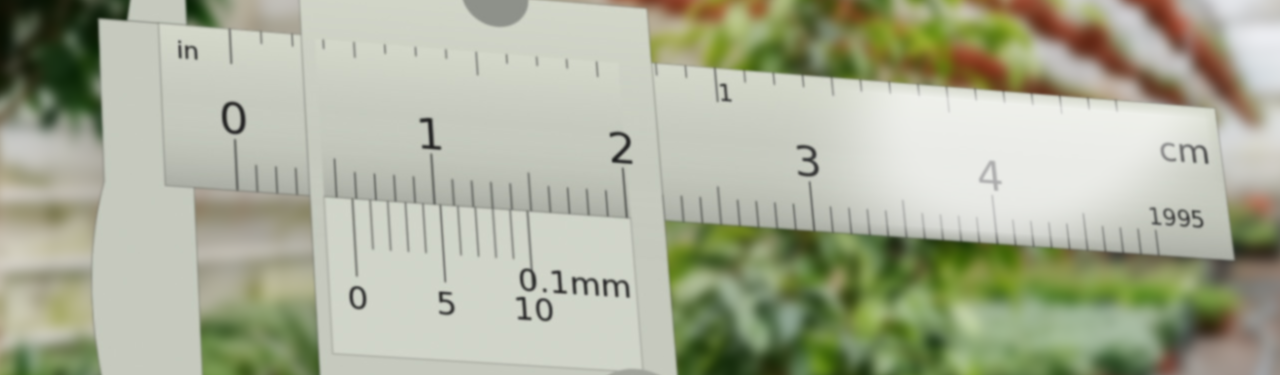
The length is 5.8; mm
